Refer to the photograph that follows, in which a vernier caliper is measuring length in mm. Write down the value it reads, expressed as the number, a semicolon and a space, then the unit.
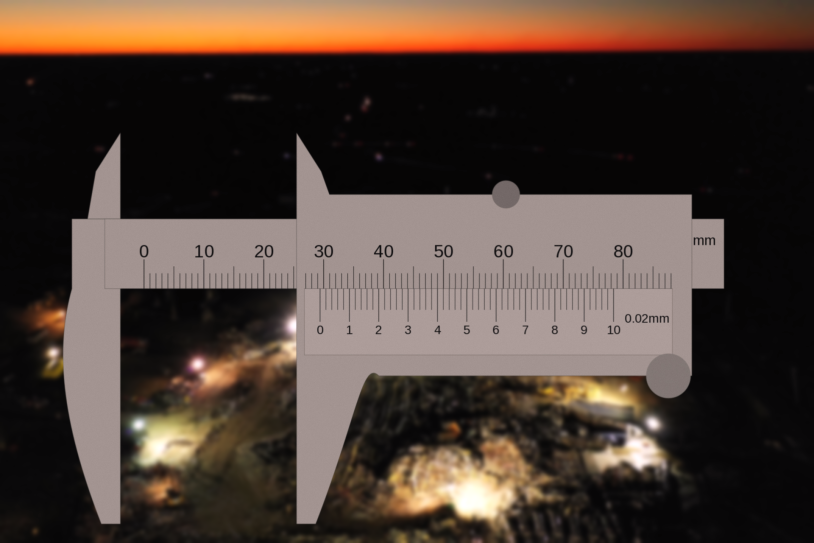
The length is 29.4; mm
